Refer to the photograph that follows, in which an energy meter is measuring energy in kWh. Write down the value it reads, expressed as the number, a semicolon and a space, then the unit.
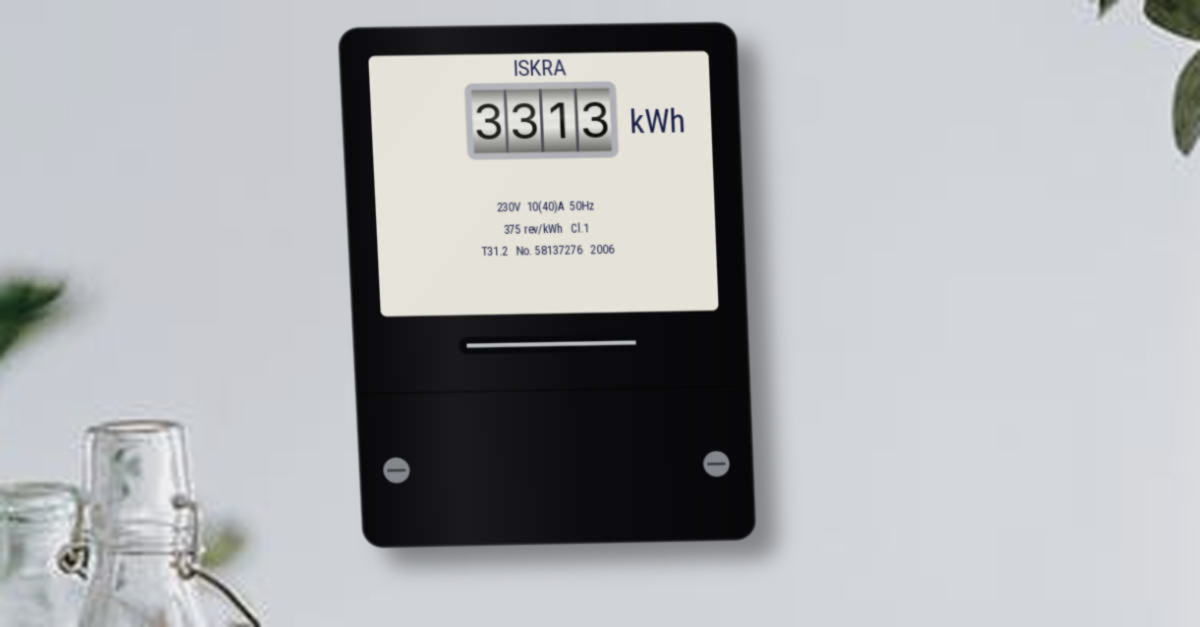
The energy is 3313; kWh
